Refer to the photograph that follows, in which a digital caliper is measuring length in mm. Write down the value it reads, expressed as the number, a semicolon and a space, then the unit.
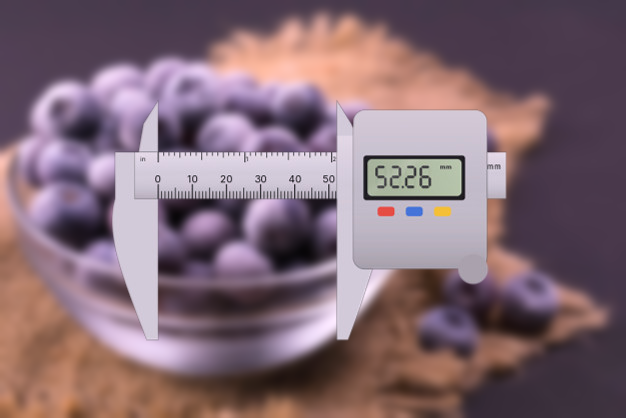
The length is 52.26; mm
